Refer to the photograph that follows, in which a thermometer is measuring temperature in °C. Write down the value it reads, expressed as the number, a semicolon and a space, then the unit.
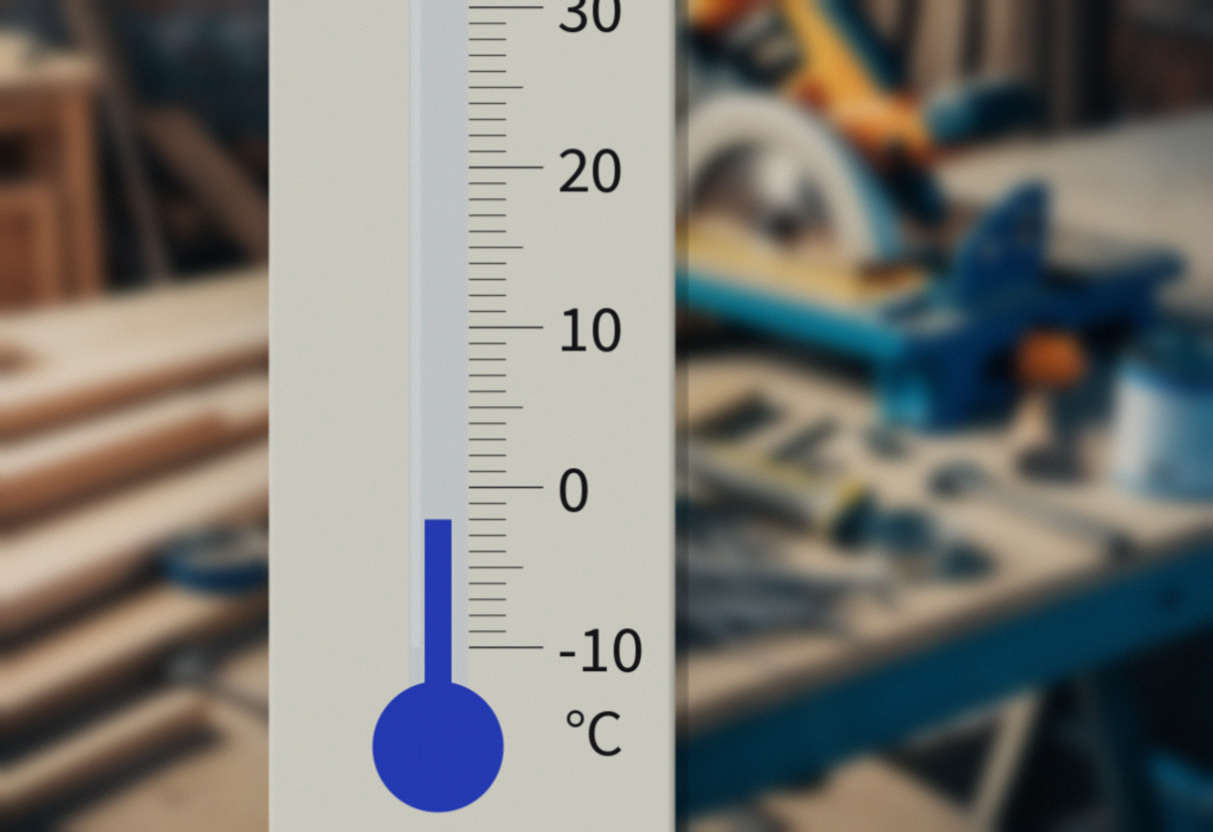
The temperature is -2; °C
